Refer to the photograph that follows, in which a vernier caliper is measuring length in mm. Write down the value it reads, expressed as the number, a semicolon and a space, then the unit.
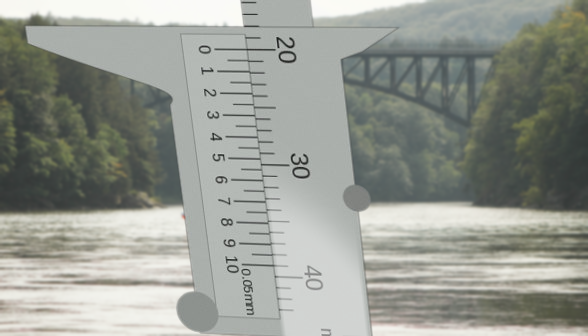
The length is 20.0; mm
